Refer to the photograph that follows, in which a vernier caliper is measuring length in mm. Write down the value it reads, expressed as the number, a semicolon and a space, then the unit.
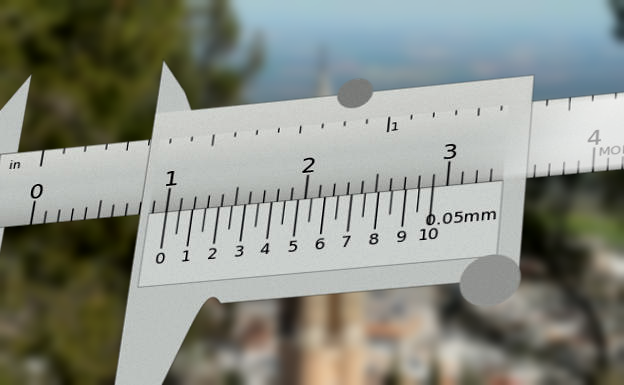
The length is 10.0; mm
